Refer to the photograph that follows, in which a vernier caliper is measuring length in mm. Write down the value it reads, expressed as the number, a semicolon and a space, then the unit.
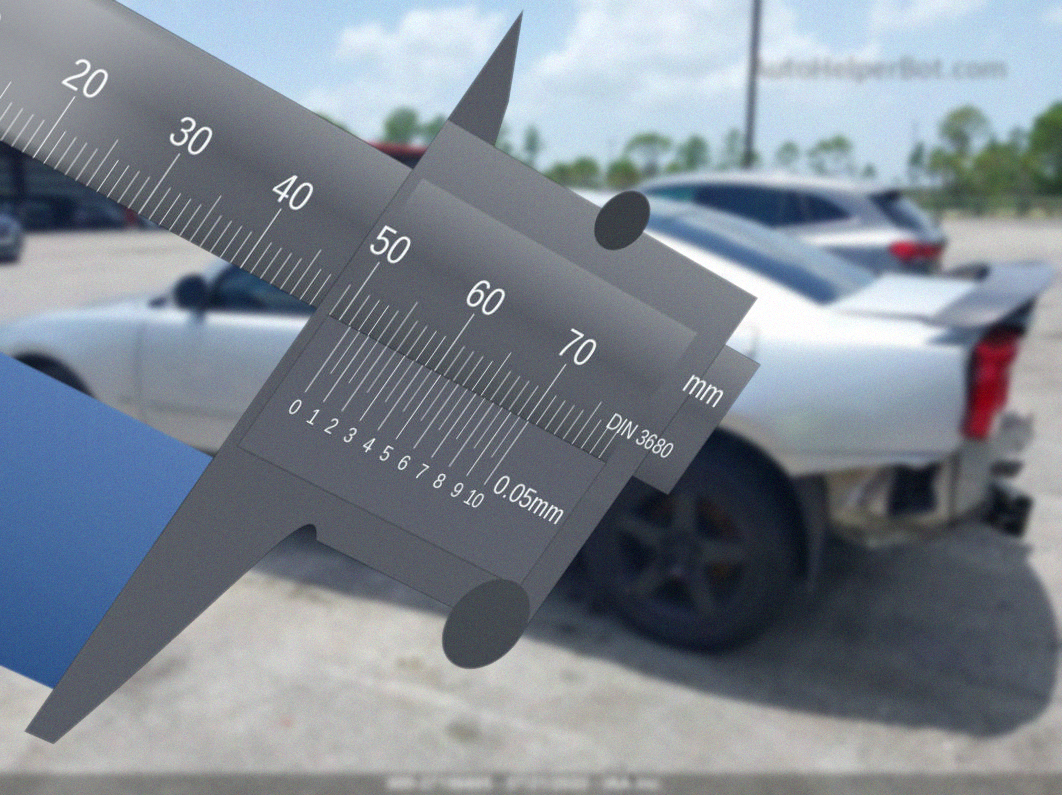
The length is 51.2; mm
